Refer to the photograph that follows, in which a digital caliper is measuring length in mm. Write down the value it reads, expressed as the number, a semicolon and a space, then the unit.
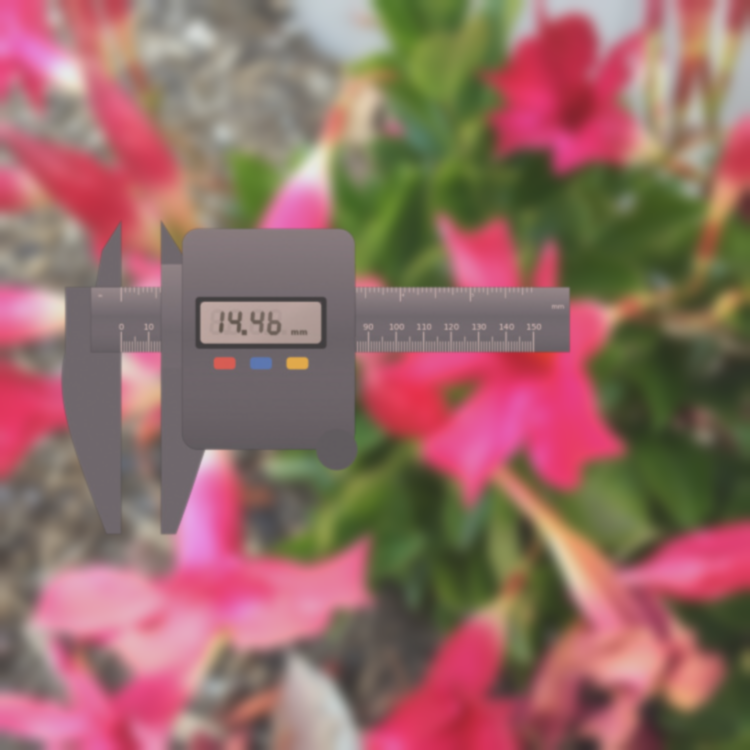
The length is 14.46; mm
